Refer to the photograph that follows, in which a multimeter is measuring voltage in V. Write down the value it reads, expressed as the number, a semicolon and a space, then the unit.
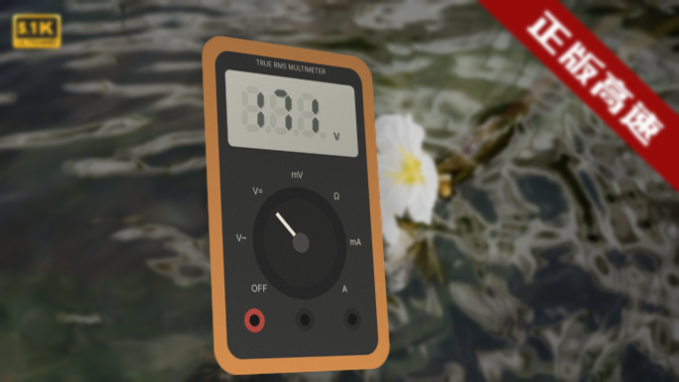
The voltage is 171; V
